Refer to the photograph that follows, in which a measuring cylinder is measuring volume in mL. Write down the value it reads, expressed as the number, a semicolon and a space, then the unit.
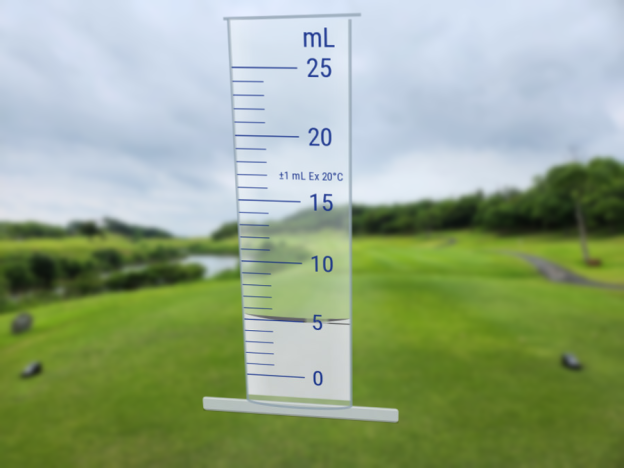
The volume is 5; mL
